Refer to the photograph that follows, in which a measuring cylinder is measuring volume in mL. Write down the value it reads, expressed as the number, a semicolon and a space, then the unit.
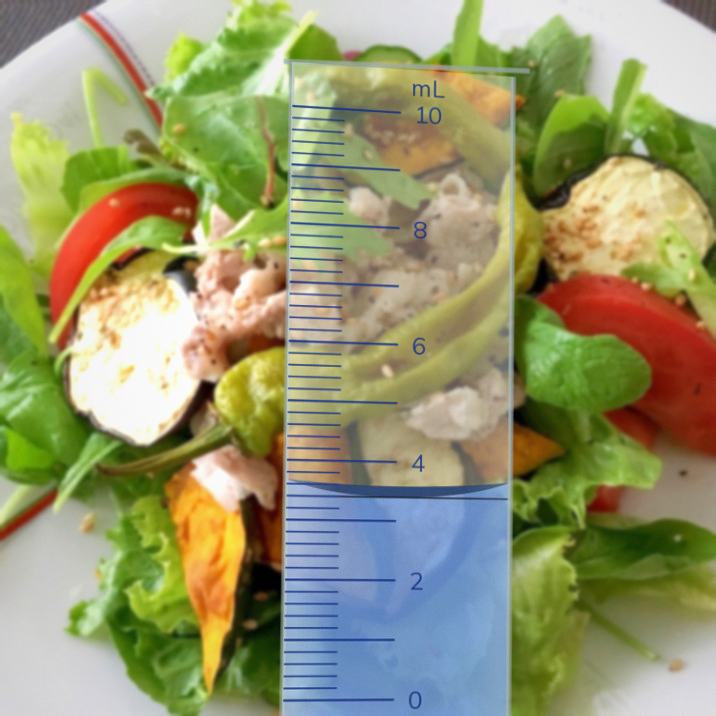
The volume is 3.4; mL
